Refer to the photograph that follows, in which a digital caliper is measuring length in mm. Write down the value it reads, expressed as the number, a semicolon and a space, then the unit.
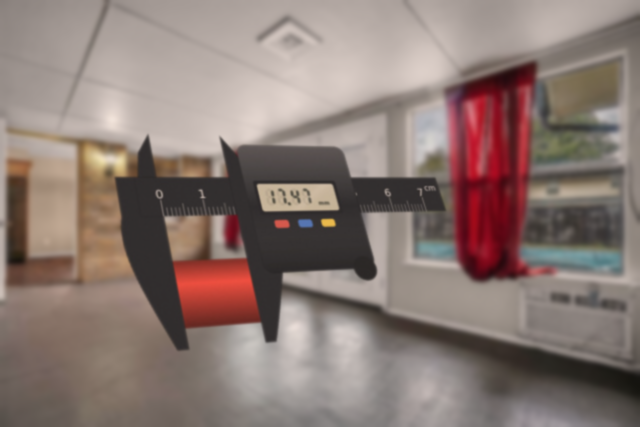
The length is 17.47; mm
